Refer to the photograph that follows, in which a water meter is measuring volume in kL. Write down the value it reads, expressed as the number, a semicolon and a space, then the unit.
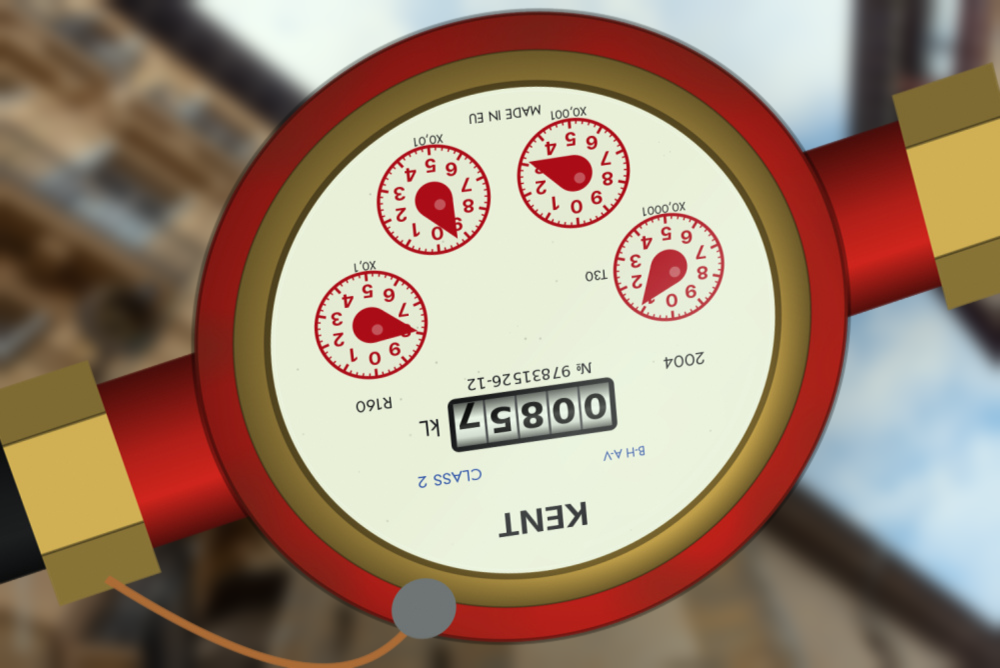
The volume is 856.7931; kL
